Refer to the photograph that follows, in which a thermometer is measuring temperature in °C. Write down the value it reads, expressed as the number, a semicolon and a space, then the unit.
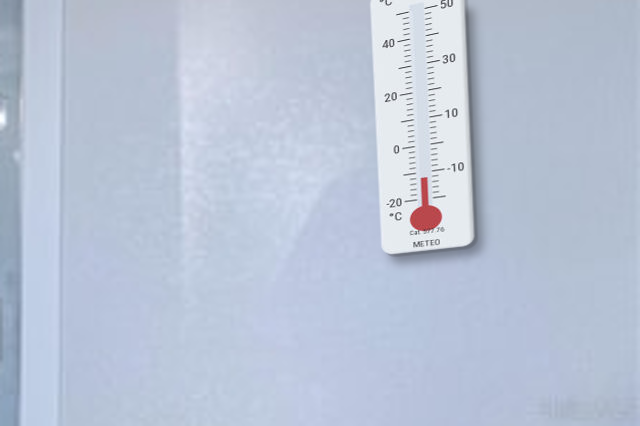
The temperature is -12; °C
